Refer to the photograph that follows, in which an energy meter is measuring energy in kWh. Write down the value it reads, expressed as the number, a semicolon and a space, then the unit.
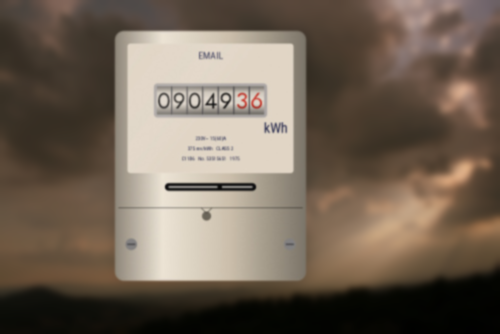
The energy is 9049.36; kWh
